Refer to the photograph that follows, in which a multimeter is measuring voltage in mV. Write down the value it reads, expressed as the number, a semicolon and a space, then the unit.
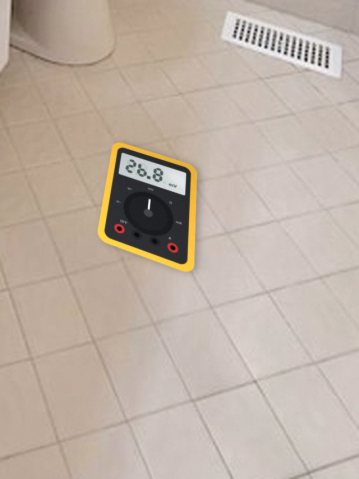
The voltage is 26.8; mV
